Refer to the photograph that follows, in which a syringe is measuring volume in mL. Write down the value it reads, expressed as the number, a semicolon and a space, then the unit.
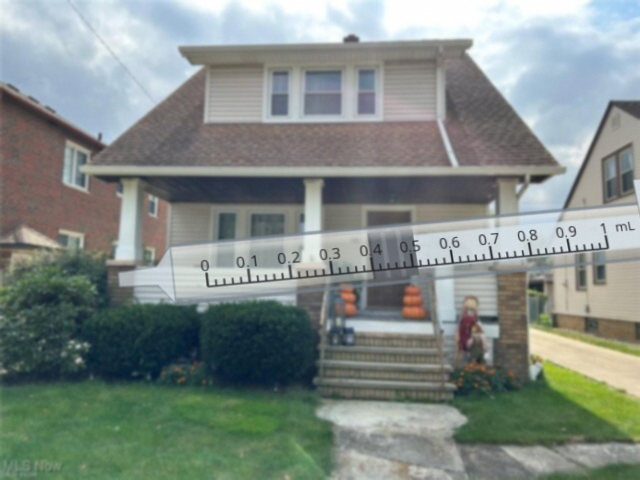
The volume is 0.4; mL
